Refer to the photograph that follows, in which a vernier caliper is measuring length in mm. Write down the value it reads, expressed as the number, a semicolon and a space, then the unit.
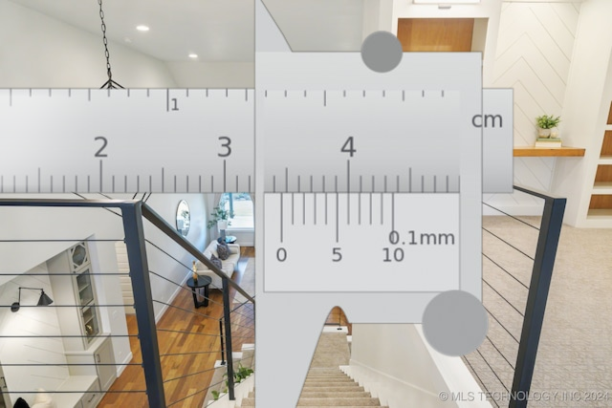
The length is 34.6; mm
